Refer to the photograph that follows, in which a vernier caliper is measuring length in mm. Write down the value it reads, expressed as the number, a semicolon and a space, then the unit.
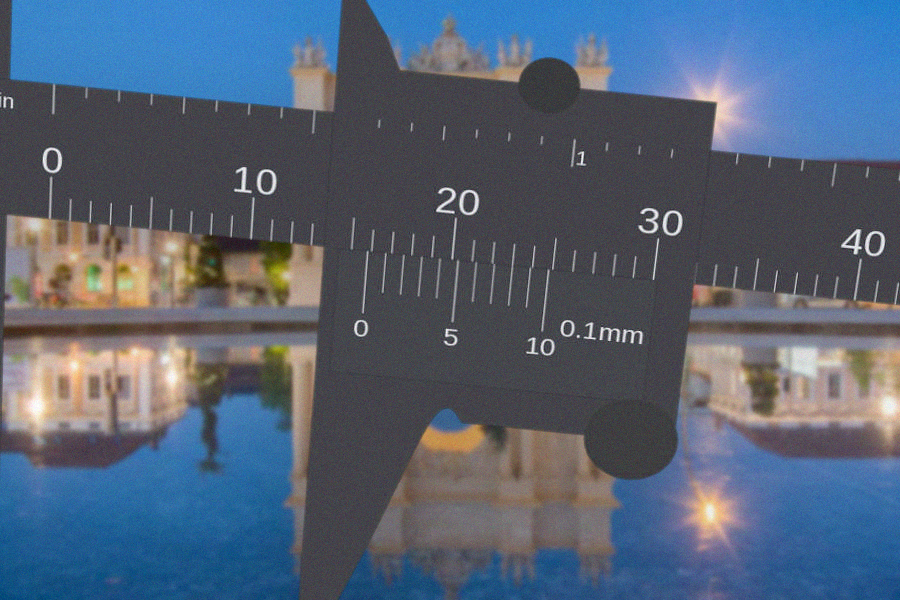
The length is 15.8; mm
